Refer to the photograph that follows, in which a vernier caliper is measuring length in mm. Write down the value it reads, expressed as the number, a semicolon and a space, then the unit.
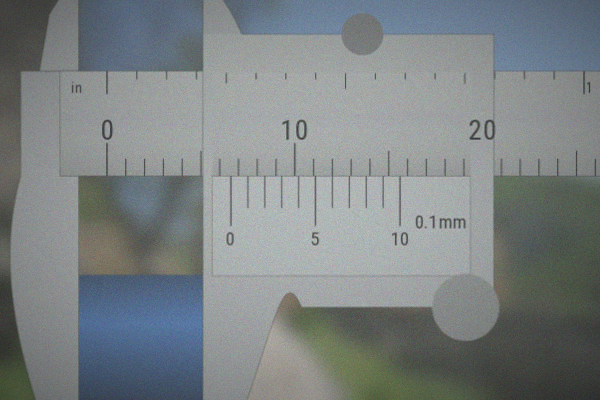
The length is 6.6; mm
